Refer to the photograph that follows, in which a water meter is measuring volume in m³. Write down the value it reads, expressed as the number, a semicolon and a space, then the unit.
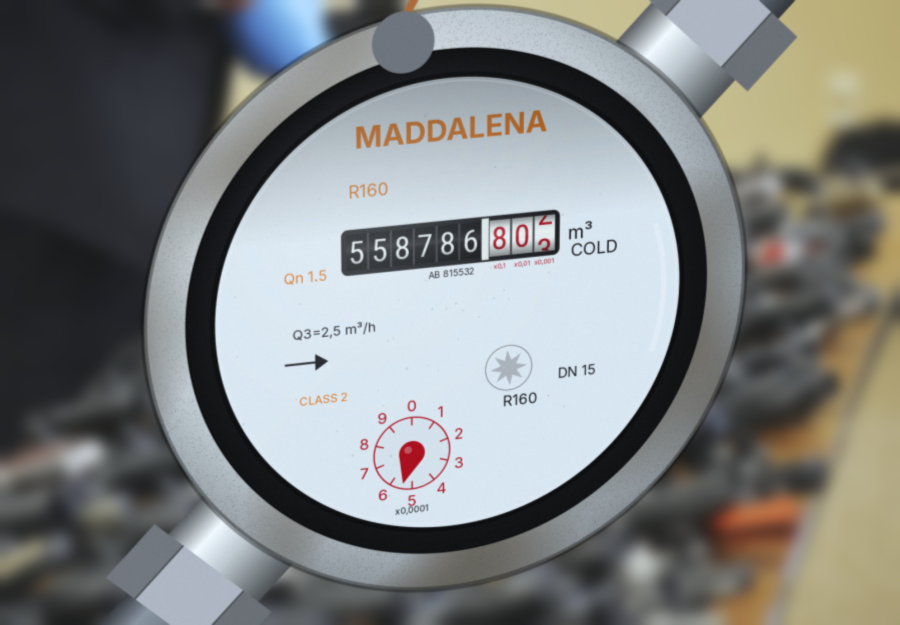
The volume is 558786.8025; m³
